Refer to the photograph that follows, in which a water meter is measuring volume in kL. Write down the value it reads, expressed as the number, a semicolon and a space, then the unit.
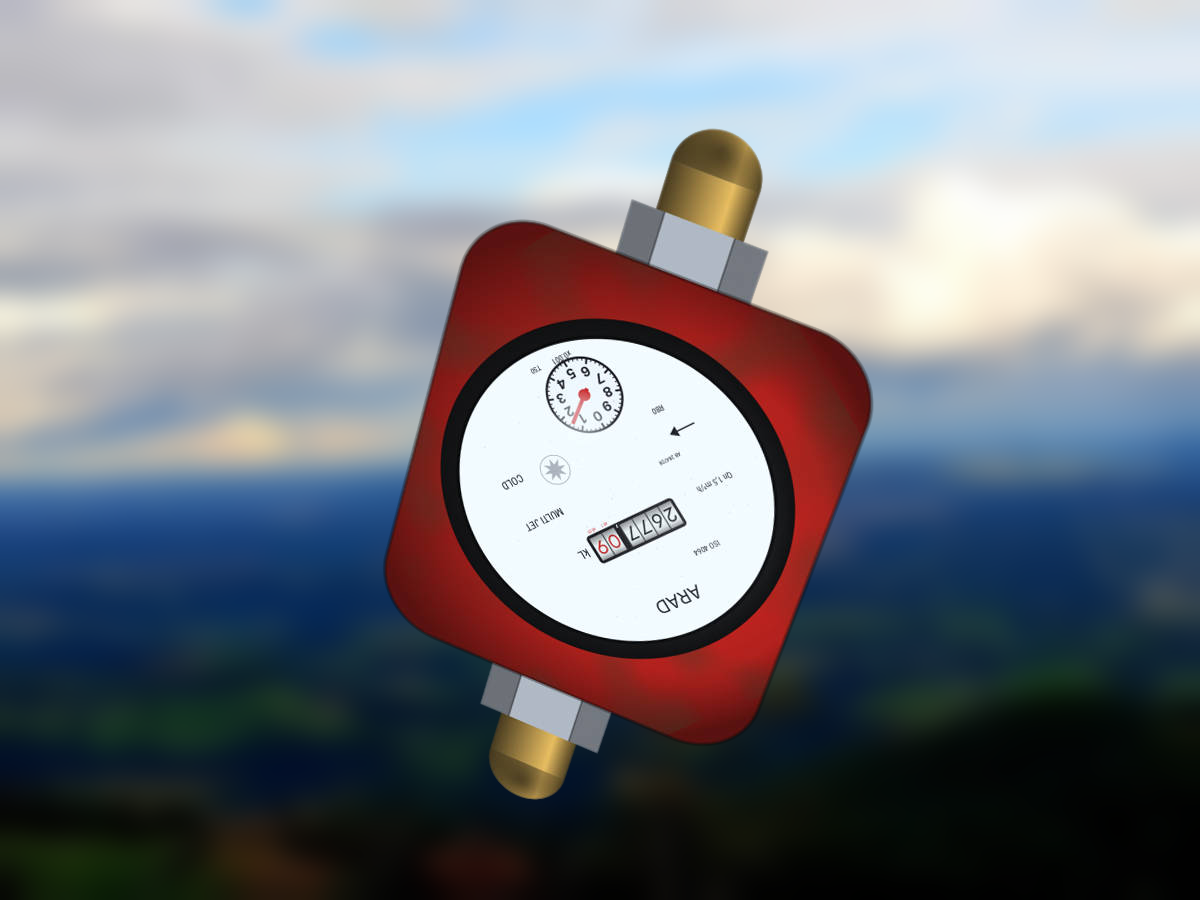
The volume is 2677.091; kL
